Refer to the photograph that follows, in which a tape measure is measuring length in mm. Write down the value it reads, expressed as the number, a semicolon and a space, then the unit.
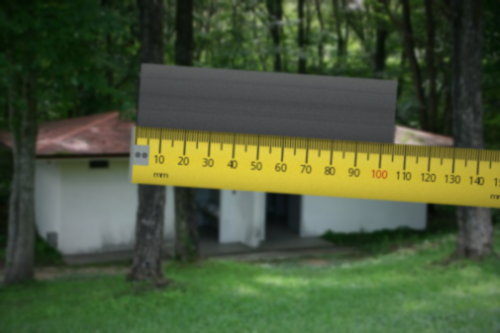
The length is 105; mm
